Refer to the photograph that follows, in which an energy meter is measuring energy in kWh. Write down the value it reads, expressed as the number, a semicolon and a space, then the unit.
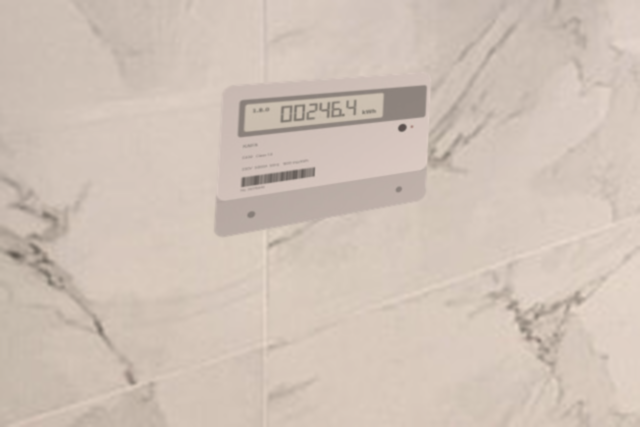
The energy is 246.4; kWh
